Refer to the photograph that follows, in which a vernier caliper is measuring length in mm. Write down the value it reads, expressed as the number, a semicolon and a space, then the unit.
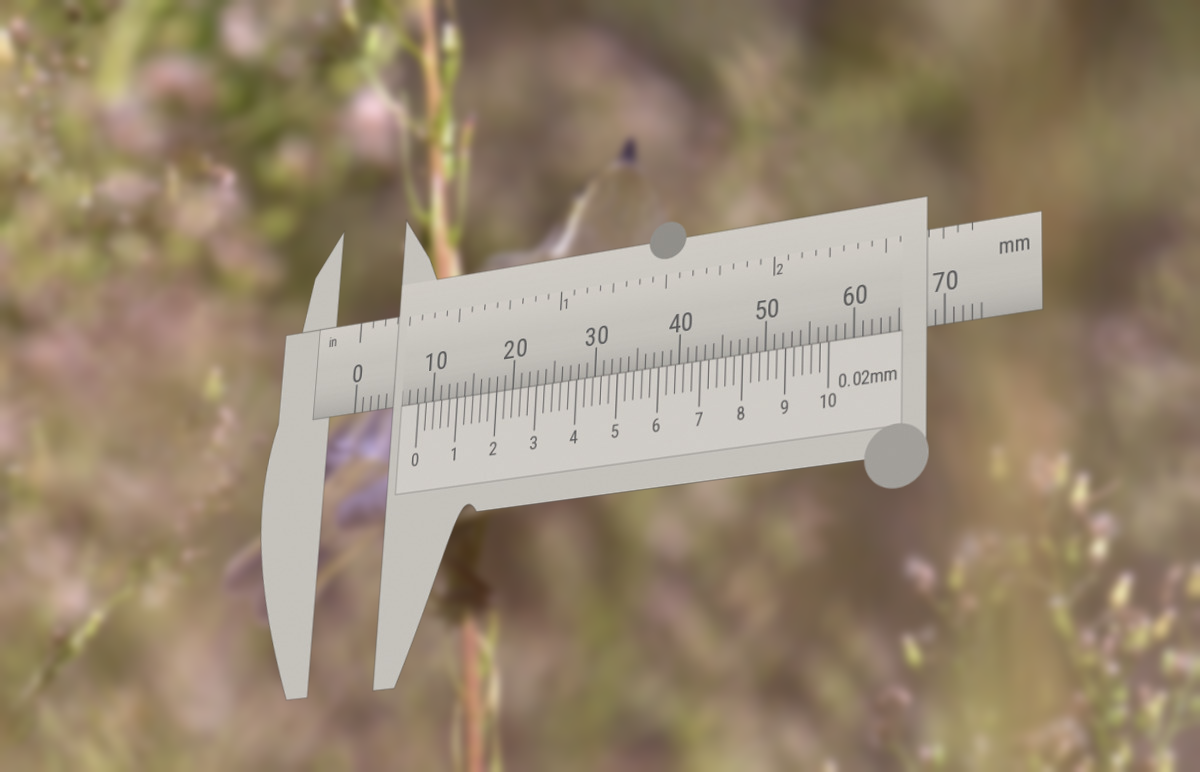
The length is 8.2; mm
